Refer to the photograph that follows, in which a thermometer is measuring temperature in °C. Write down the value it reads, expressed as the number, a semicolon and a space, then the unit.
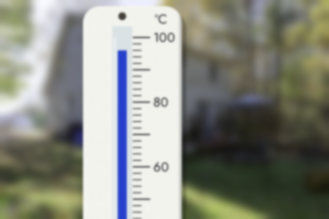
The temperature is 96; °C
